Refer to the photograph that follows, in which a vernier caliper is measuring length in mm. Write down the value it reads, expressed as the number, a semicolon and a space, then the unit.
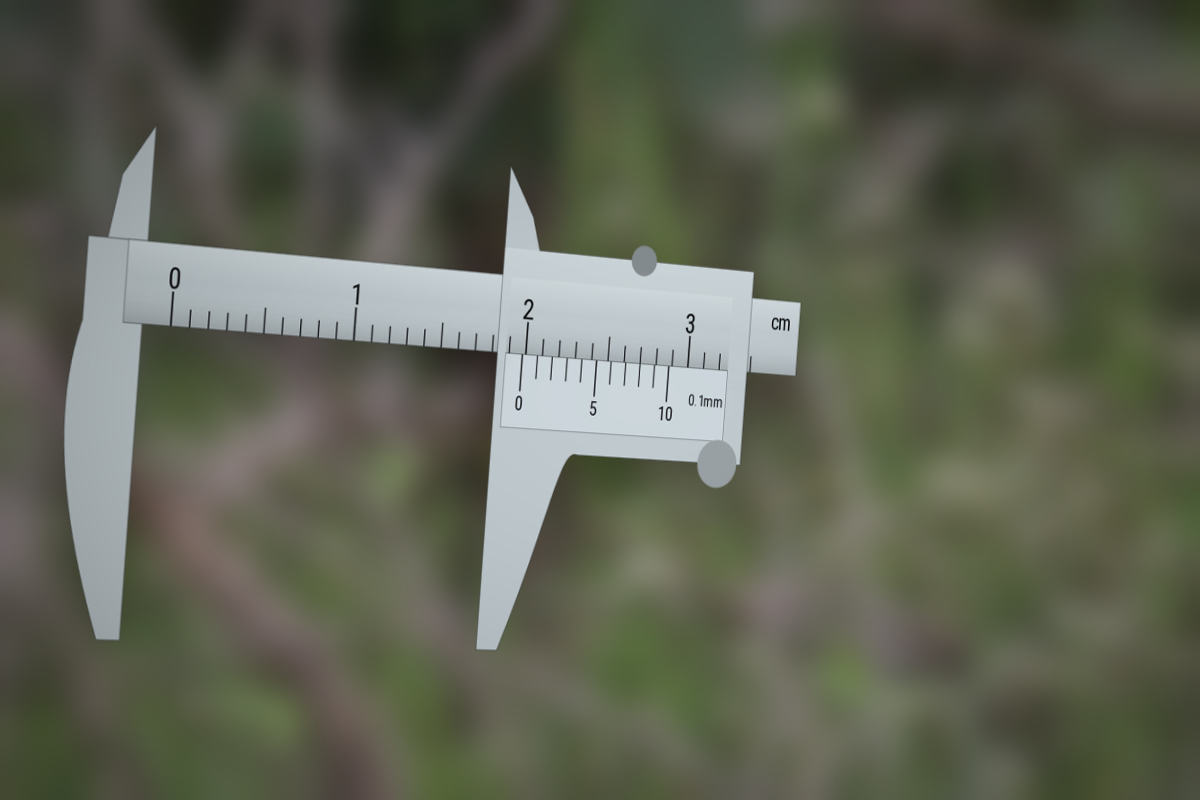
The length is 19.8; mm
